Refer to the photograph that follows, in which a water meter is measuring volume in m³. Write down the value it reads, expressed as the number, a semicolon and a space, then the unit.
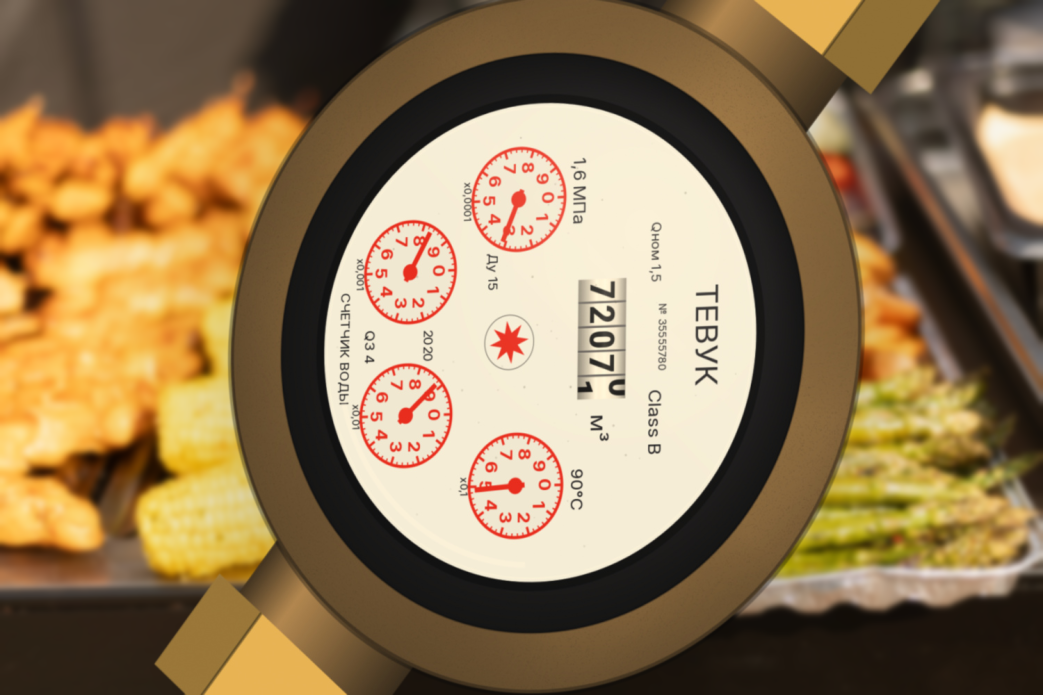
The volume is 72070.4883; m³
